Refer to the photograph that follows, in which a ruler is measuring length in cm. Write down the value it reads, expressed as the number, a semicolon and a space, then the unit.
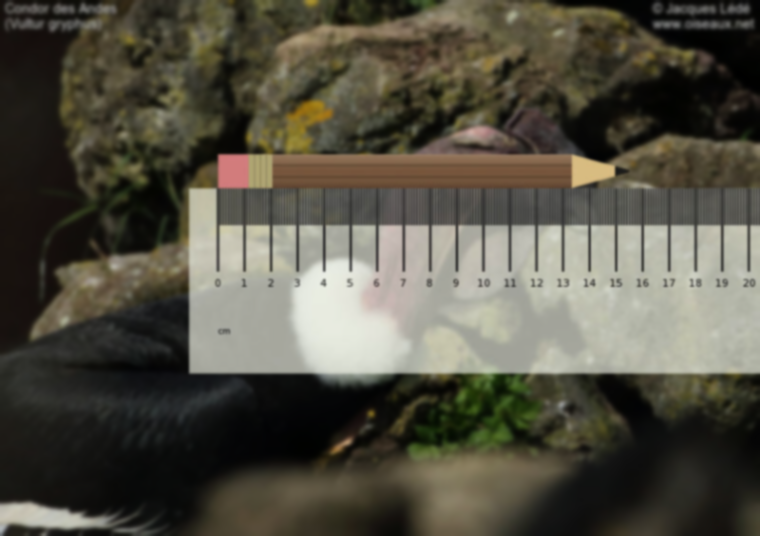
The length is 15.5; cm
